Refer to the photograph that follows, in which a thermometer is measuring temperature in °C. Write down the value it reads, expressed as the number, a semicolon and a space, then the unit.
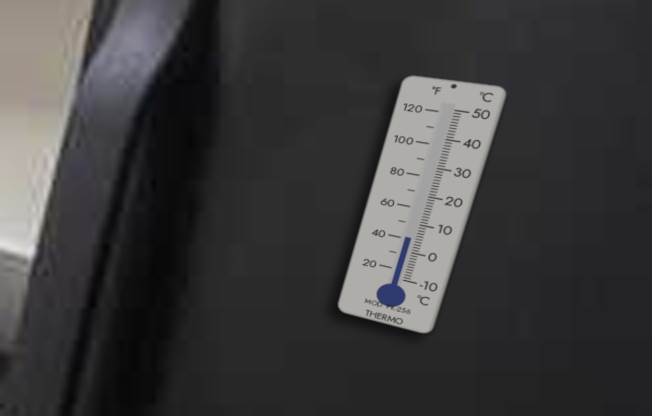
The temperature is 5; °C
